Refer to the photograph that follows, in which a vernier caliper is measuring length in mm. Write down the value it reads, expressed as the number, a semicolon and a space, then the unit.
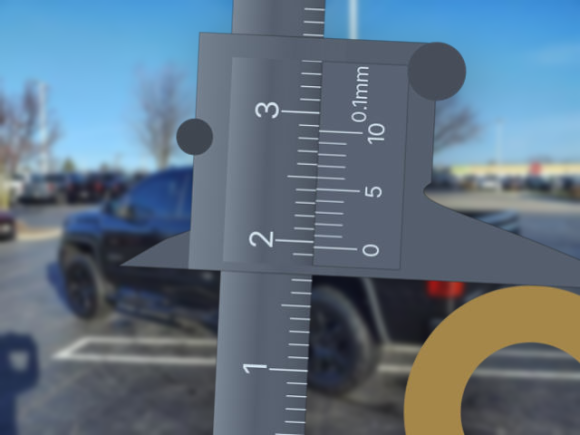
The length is 19.6; mm
